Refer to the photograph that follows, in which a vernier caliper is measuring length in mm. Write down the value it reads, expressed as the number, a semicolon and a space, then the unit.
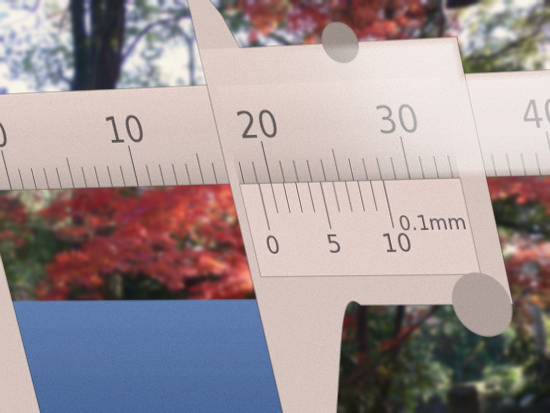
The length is 19.1; mm
